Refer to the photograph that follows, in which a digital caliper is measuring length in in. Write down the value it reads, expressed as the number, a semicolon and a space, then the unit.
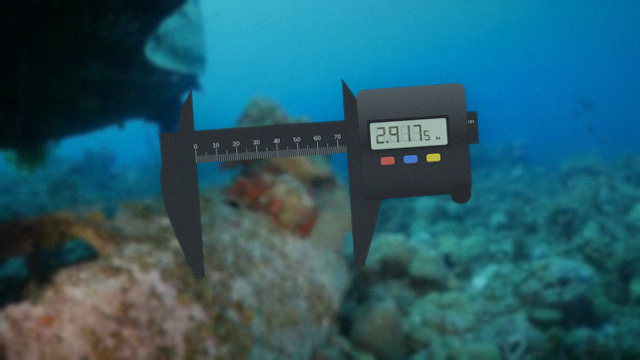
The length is 2.9175; in
